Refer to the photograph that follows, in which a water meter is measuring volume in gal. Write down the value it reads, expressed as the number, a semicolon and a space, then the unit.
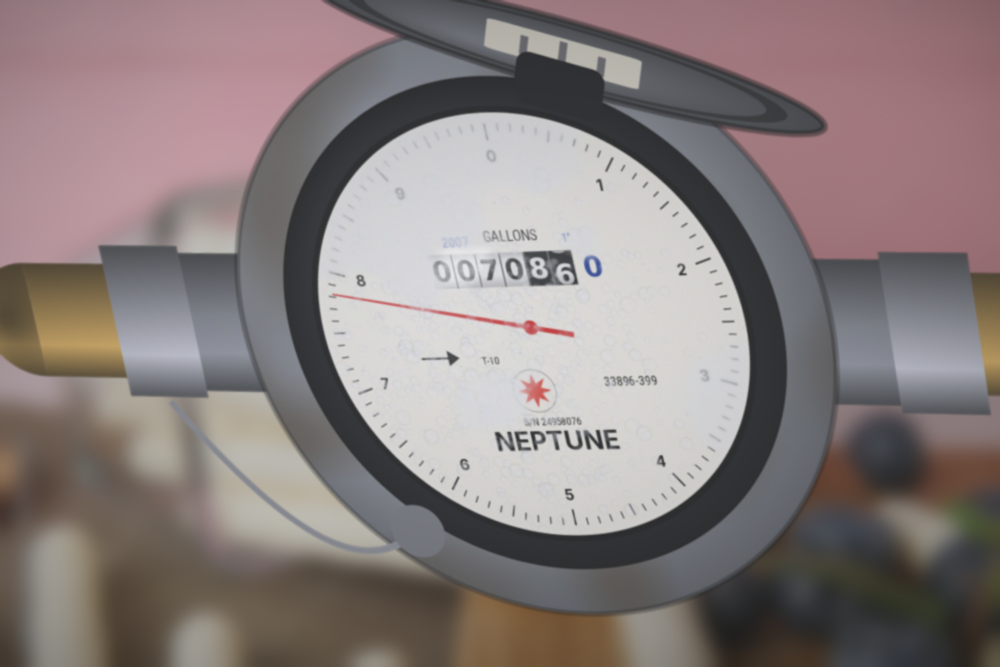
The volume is 70857.8; gal
